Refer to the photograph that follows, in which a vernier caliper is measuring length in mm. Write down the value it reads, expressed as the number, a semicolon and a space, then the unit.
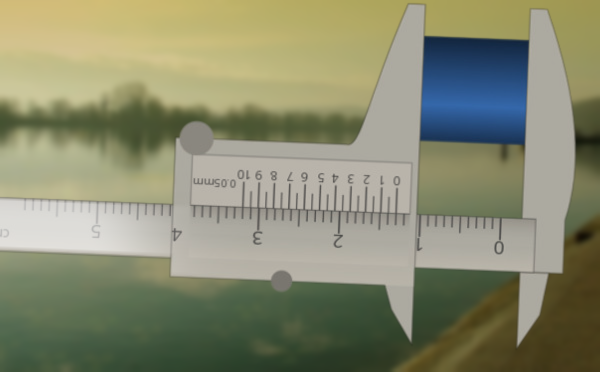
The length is 13.0; mm
